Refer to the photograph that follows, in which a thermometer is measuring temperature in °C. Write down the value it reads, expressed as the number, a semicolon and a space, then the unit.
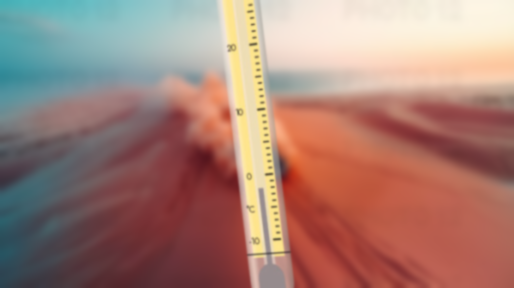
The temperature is -2; °C
